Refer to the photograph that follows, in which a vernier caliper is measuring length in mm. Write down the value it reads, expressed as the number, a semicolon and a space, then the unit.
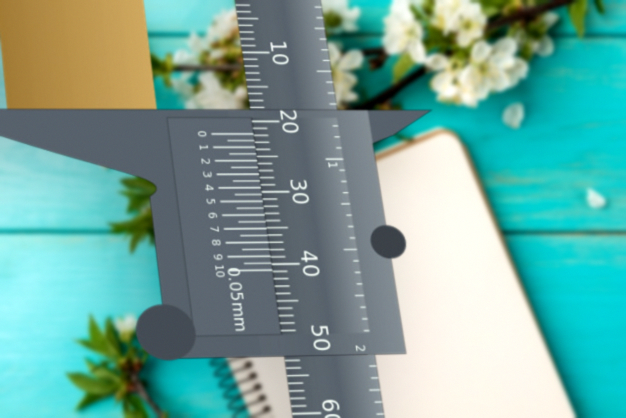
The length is 21.8; mm
